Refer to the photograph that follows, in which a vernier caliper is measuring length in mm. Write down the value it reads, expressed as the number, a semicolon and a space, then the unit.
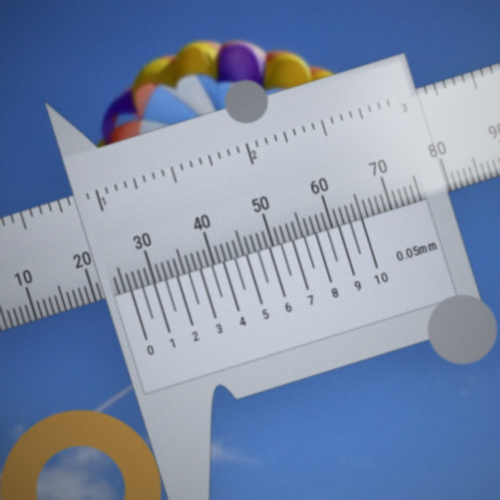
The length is 26.0; mm
